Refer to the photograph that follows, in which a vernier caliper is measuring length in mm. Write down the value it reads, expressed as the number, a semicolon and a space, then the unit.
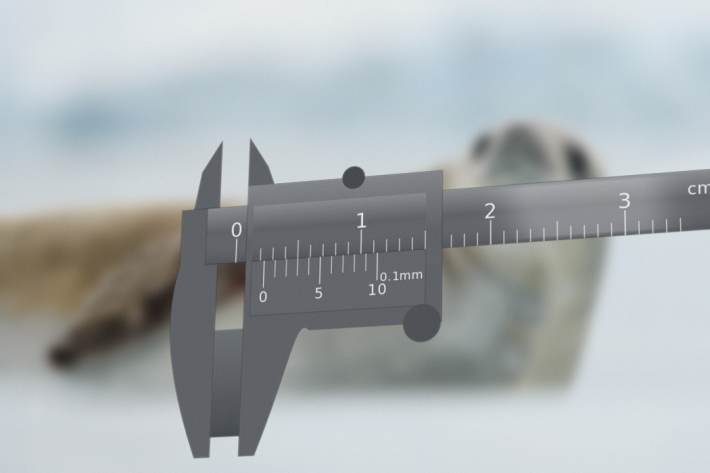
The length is 2.3; mm
